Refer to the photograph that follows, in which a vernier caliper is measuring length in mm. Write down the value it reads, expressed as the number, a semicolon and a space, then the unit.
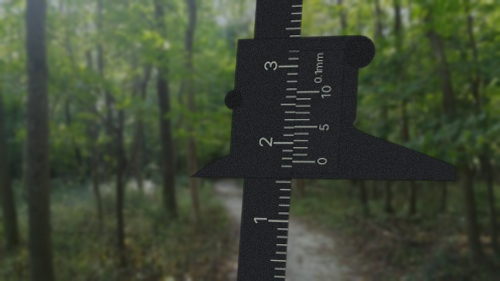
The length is 17.6; mm
